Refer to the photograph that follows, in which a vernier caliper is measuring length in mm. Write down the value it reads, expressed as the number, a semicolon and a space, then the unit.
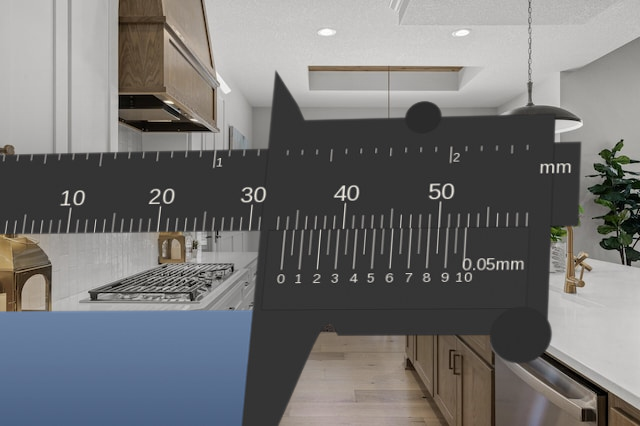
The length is 33.8; mm
